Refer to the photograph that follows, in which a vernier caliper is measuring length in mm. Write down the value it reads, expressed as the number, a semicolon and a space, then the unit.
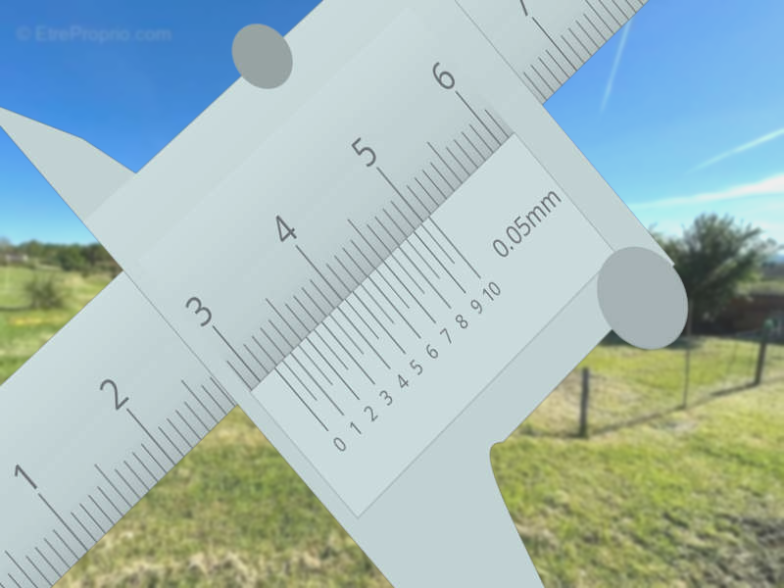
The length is 31.7; mm
